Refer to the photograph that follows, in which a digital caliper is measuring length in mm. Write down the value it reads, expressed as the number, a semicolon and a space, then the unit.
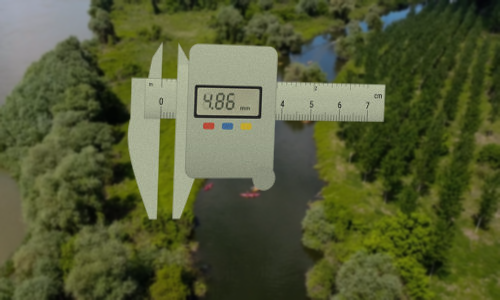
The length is 4.86; mm
